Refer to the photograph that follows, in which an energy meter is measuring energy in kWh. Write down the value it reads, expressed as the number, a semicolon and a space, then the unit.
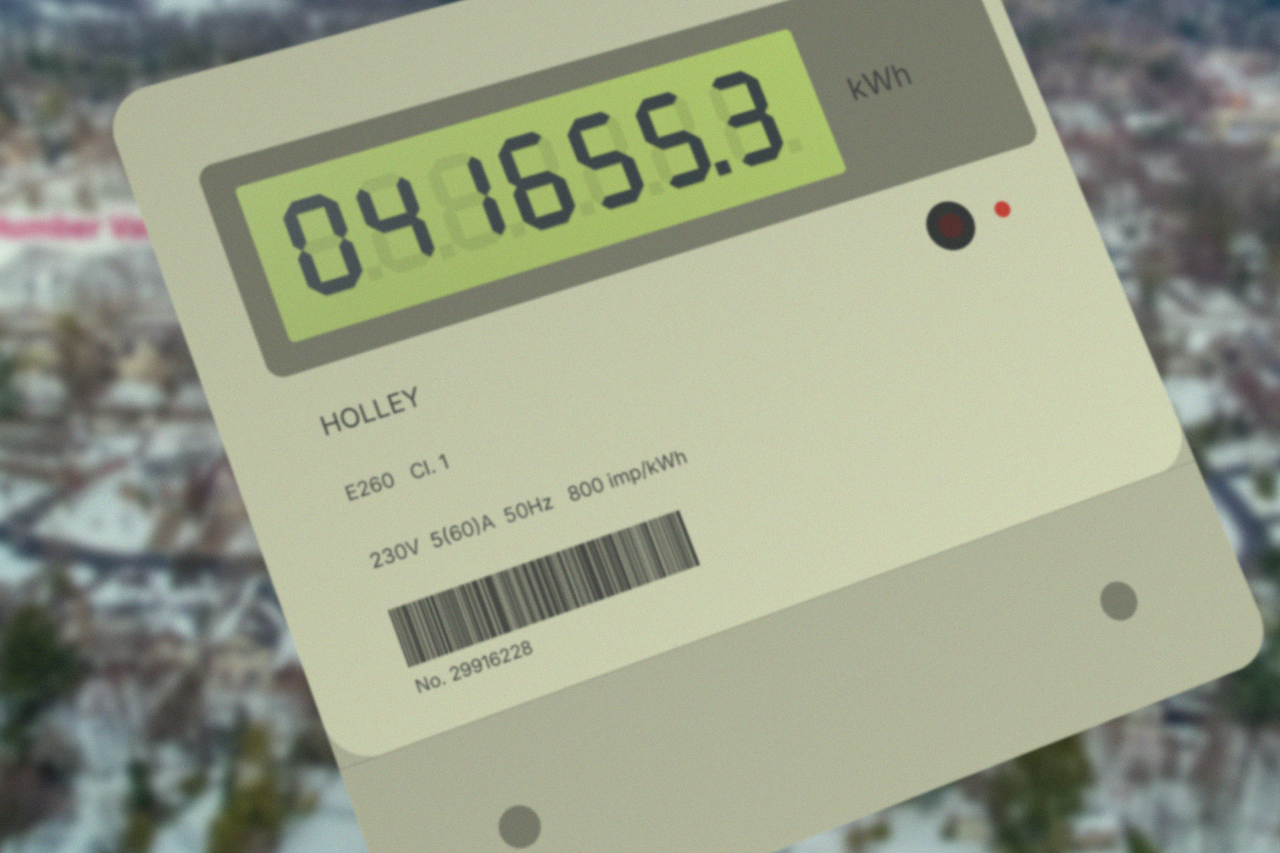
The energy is 41655.3; kWh
